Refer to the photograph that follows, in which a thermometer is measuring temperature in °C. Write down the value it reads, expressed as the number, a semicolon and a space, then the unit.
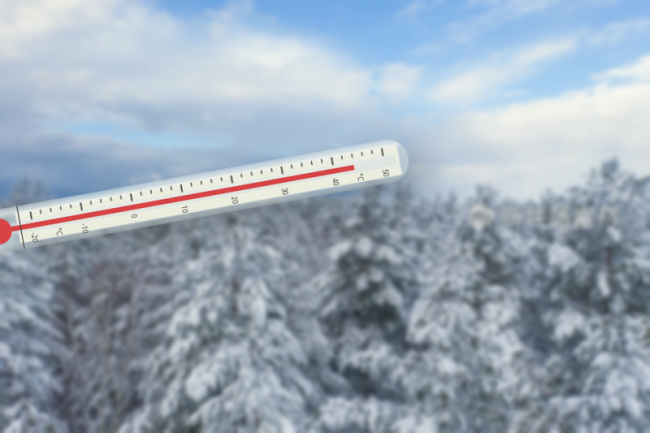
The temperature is 44; °C
